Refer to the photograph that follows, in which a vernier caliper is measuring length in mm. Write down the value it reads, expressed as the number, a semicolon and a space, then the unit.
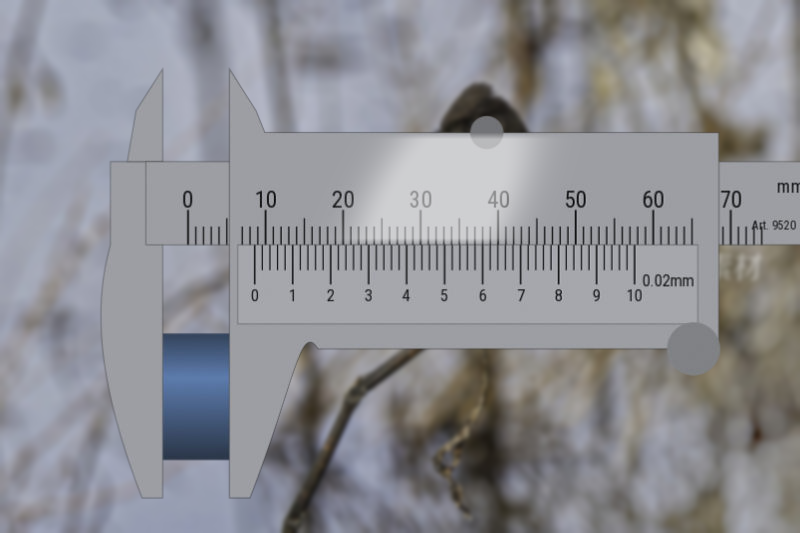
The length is 8.6; mm
